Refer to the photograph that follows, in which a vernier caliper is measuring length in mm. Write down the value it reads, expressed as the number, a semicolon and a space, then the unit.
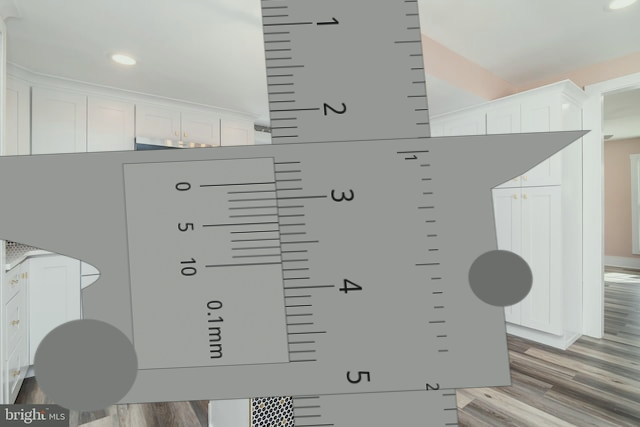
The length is 28.2; mm
